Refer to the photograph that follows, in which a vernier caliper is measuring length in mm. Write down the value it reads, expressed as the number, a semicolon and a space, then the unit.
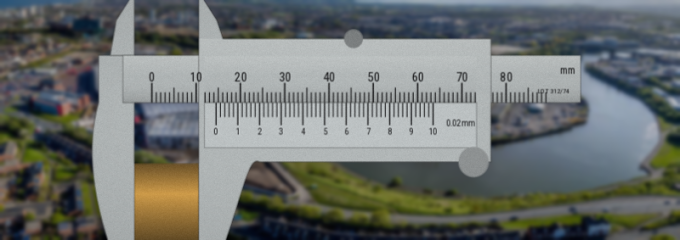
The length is 14.5; mm
